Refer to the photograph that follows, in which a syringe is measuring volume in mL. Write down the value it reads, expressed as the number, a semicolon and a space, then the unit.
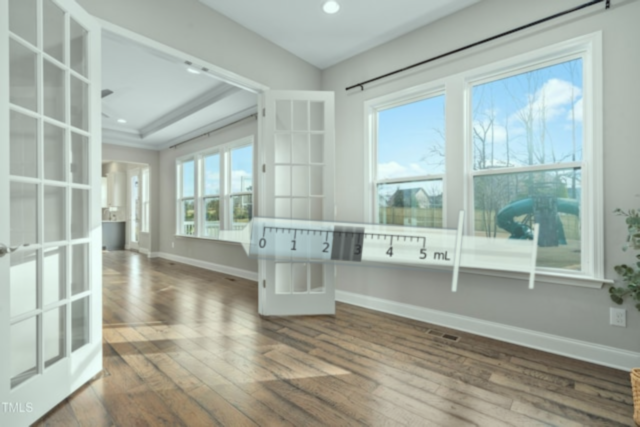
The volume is 2.2; mL
